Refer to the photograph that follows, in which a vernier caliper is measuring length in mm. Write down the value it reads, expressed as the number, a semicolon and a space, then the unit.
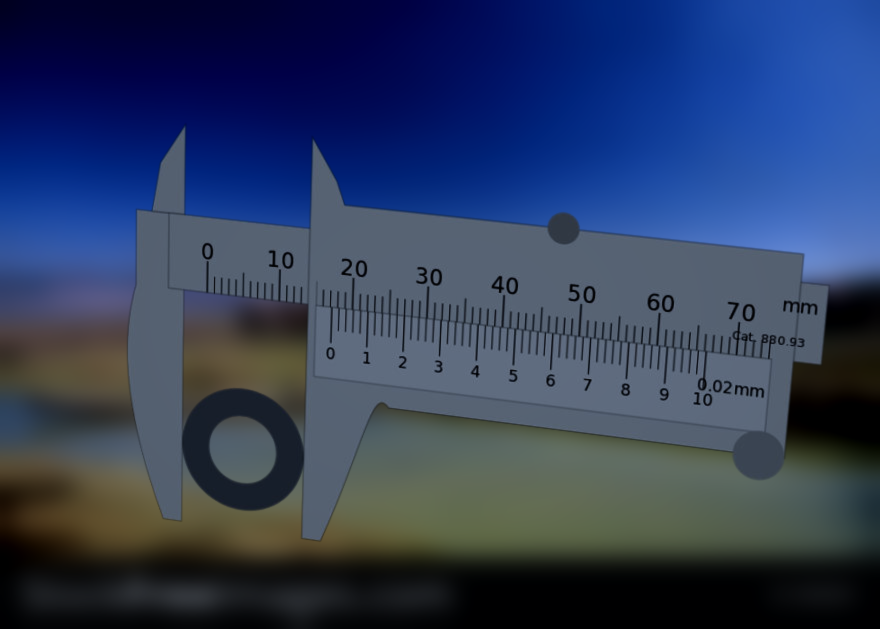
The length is 17.2; mm
